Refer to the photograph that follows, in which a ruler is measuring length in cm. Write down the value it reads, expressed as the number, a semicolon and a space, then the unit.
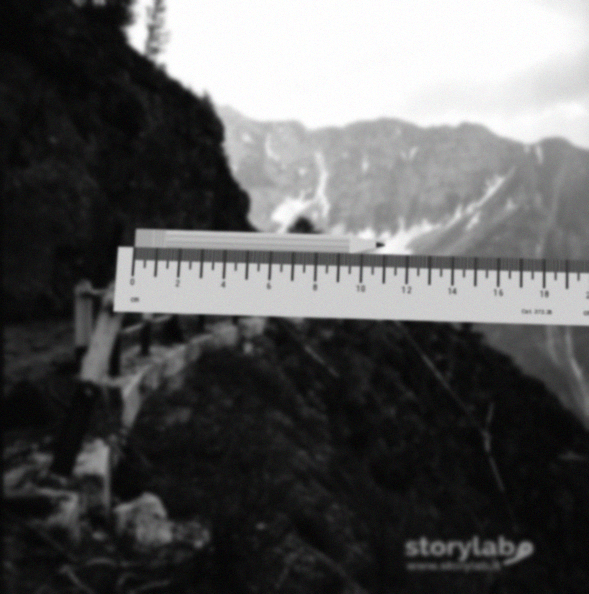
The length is 11; cm
